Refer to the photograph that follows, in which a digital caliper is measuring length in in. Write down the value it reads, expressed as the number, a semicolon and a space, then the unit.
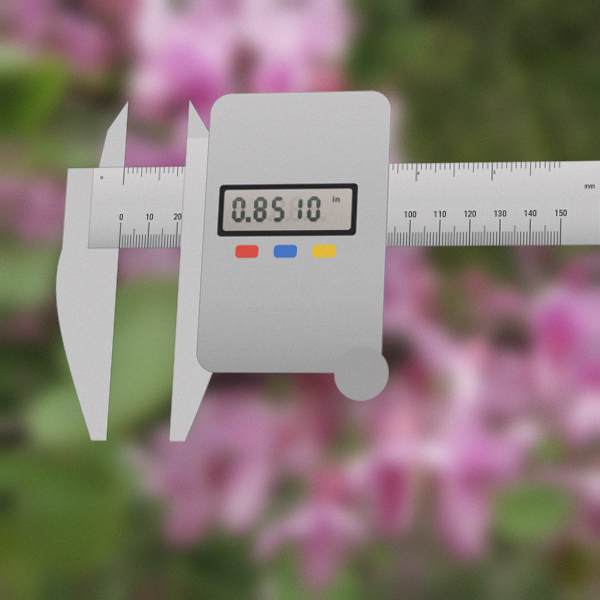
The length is 0.8510; in
